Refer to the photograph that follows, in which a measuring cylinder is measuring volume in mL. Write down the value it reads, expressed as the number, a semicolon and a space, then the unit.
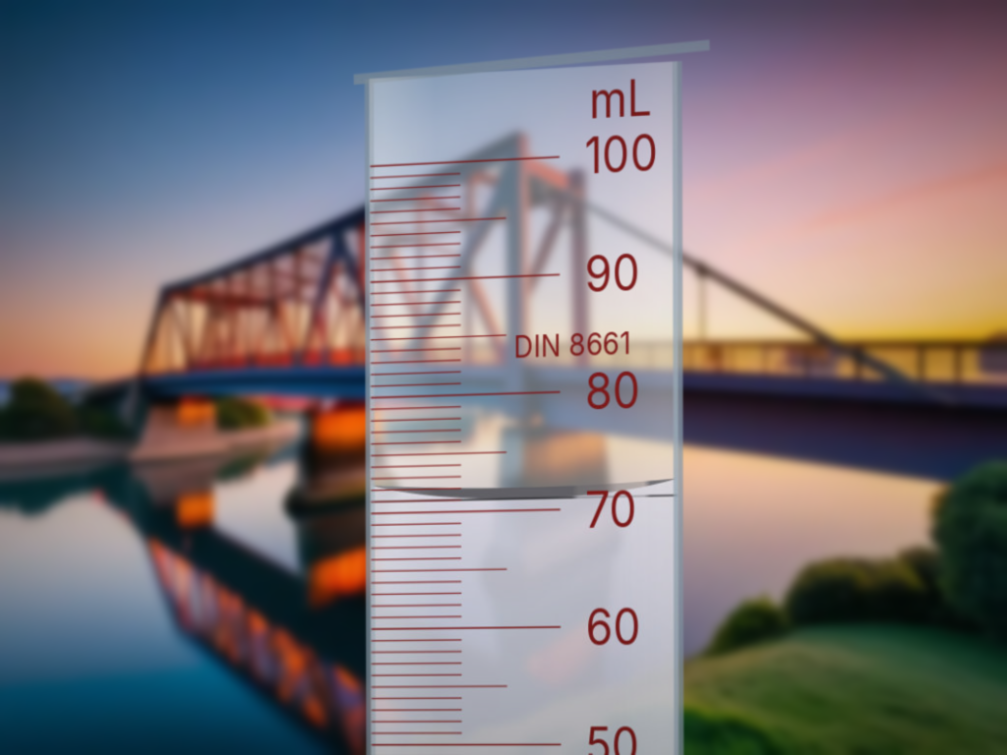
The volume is 71; mL
